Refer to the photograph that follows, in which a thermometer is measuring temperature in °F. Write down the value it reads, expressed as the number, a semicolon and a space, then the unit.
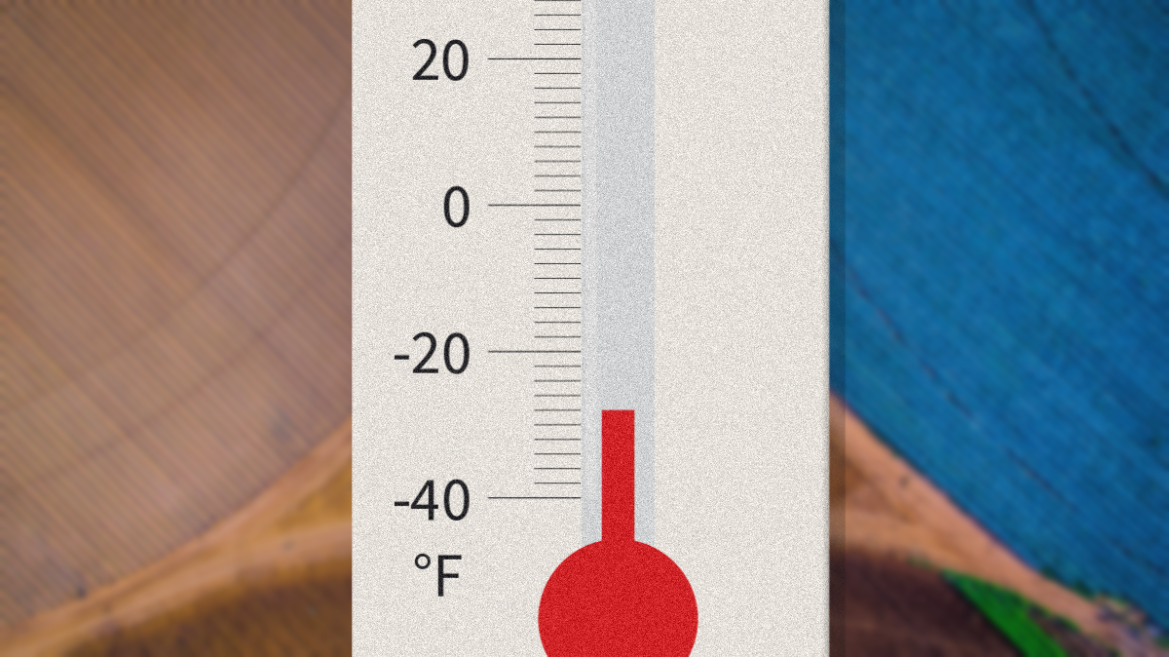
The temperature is -28; °F
